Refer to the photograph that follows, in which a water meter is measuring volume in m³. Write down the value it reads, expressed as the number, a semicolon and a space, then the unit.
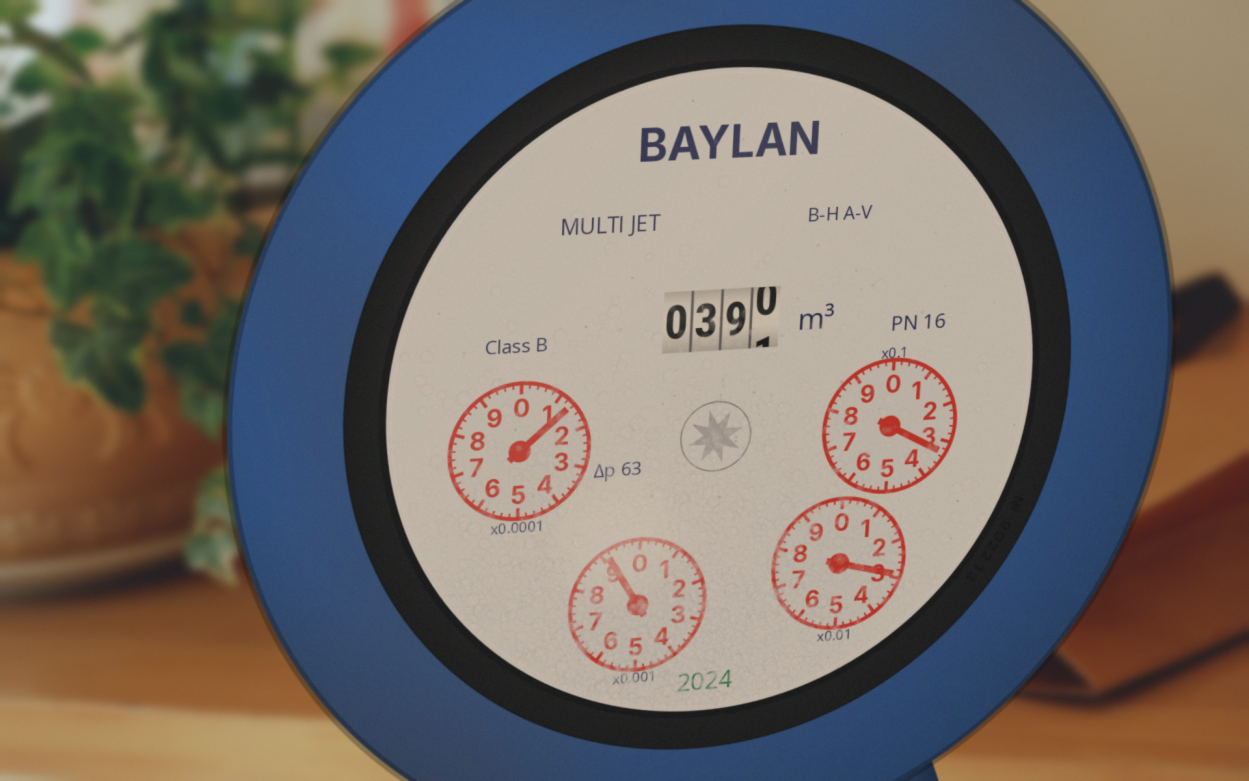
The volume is 390.3291; m³
